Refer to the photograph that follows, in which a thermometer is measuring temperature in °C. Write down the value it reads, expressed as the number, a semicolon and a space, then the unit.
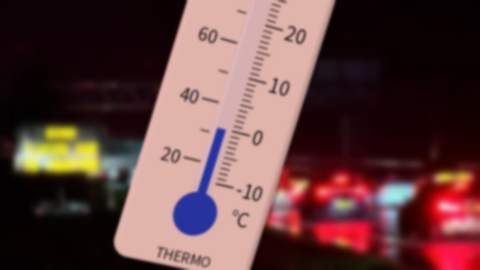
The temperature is 0; °C
